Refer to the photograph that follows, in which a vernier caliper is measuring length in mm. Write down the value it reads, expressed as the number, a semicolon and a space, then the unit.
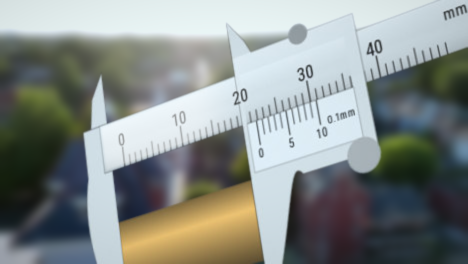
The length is 21.8; mm
